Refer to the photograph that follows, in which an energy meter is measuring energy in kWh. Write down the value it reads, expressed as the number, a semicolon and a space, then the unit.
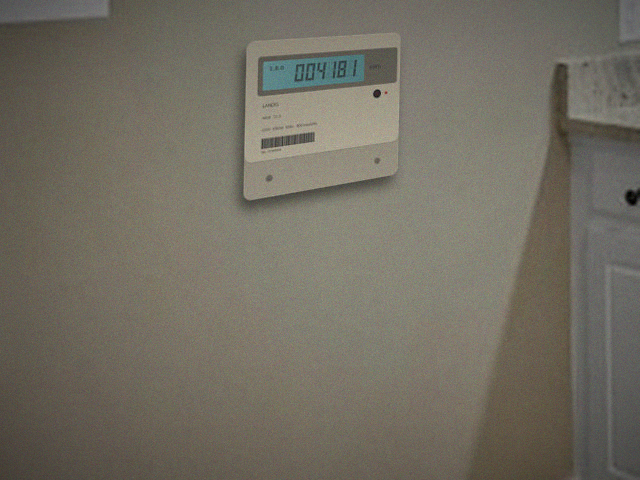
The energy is 4181; kWh
